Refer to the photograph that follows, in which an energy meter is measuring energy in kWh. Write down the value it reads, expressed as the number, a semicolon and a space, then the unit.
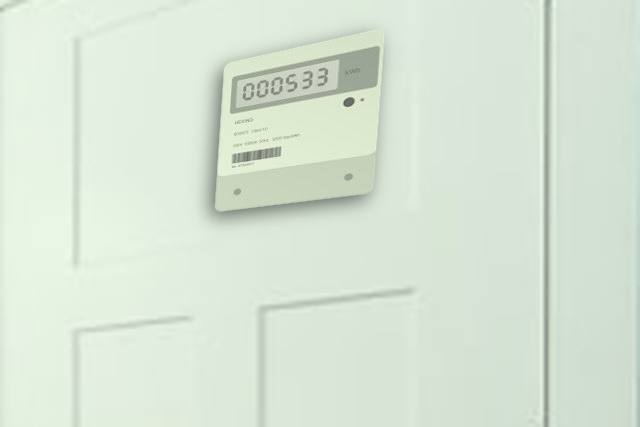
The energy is 533; kWh
